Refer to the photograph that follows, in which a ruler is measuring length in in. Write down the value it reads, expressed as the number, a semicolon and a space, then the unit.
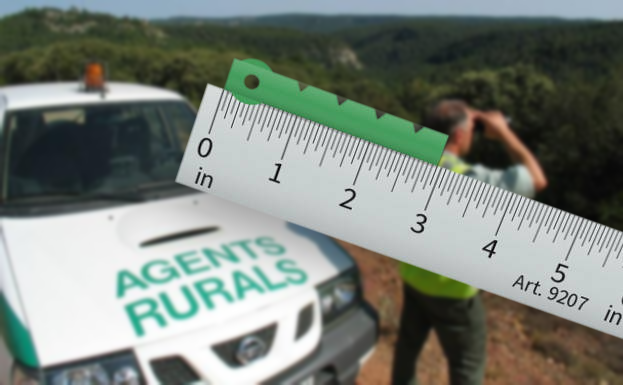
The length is 2.9375; in
